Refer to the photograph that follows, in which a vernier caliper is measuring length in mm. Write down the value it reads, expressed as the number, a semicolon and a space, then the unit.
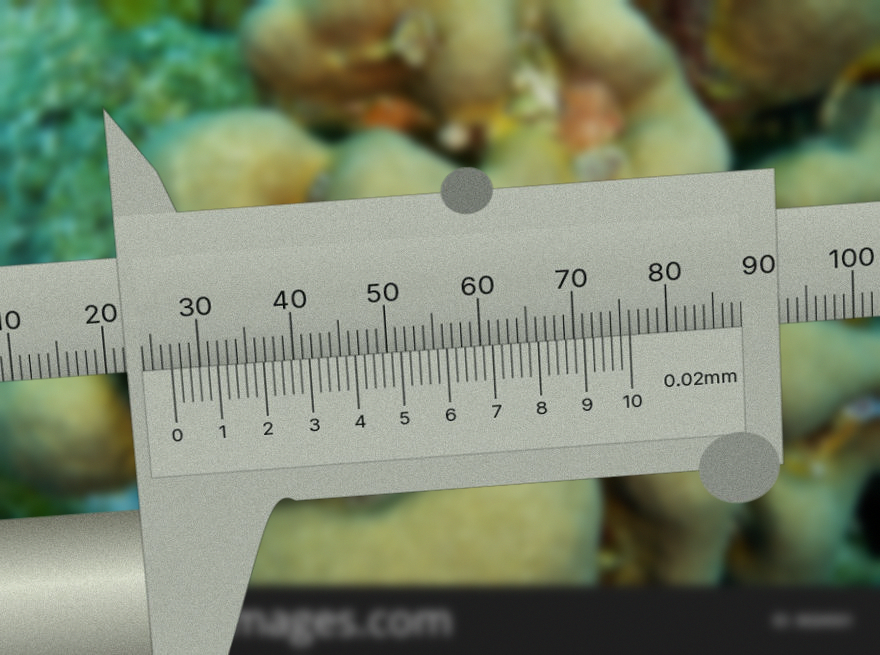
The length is 27.0; mm
